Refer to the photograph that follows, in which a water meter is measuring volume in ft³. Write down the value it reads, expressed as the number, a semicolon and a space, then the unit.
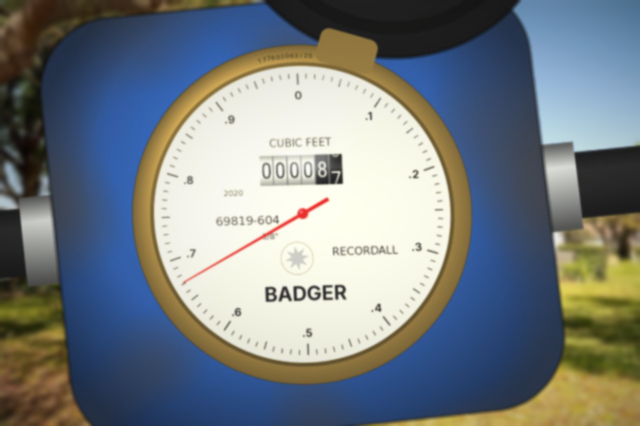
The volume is 86.67; ft³
